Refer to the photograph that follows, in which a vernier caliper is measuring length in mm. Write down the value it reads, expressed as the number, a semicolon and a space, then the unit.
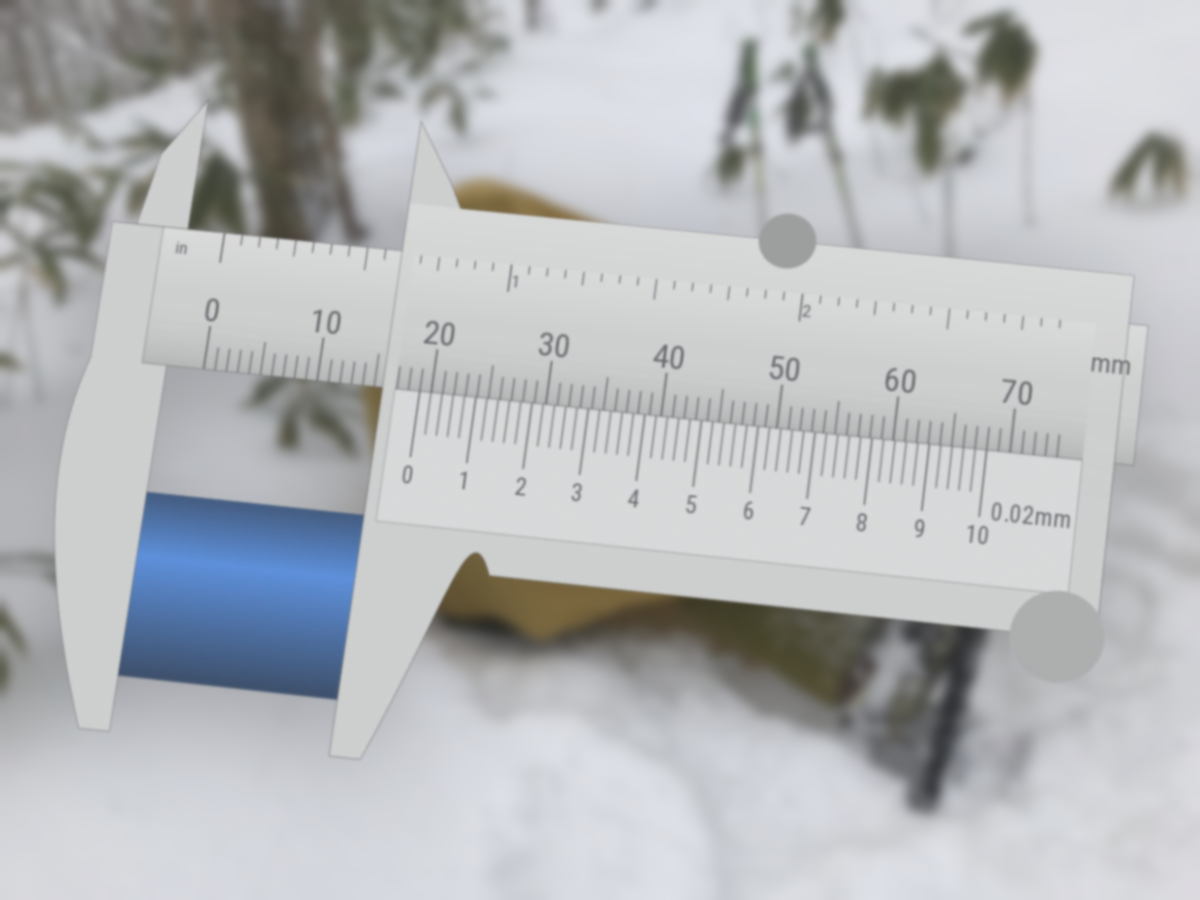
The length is 19.0; mm
